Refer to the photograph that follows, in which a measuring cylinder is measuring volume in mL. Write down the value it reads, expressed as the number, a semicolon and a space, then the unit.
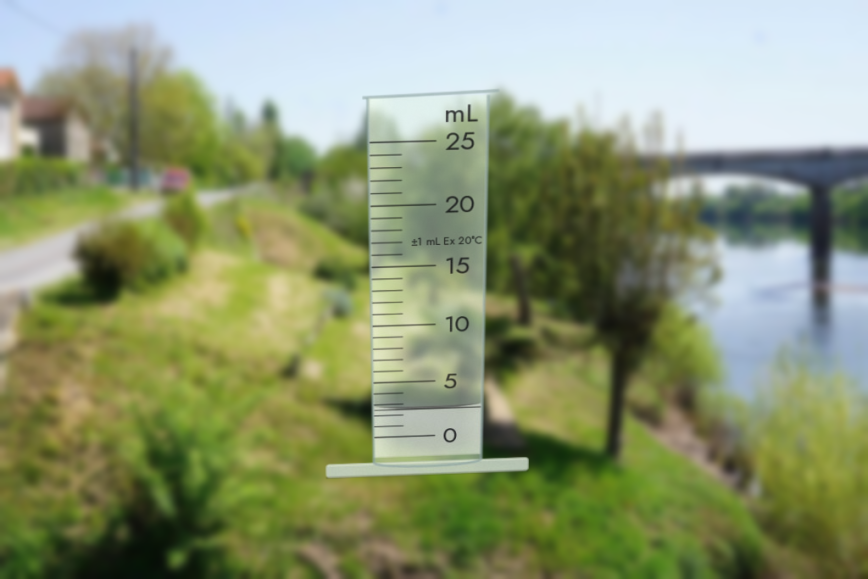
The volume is 2.5; mL
